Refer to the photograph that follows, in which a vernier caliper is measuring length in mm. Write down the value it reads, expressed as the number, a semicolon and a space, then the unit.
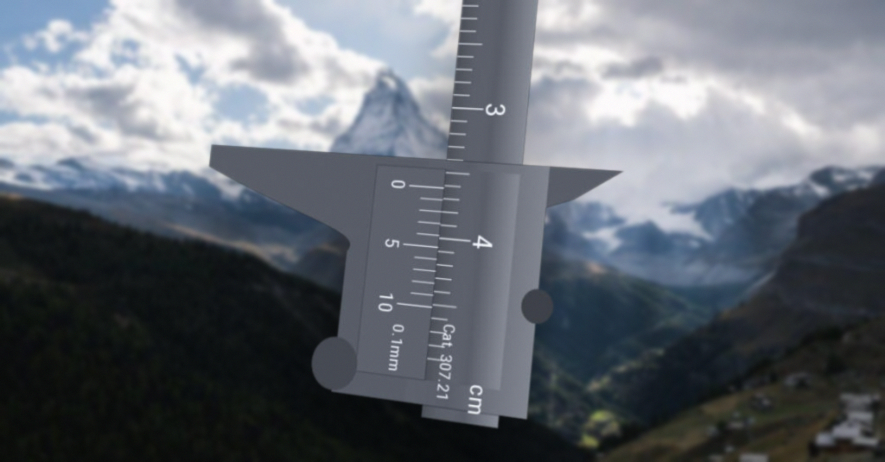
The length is 36.2; mm
